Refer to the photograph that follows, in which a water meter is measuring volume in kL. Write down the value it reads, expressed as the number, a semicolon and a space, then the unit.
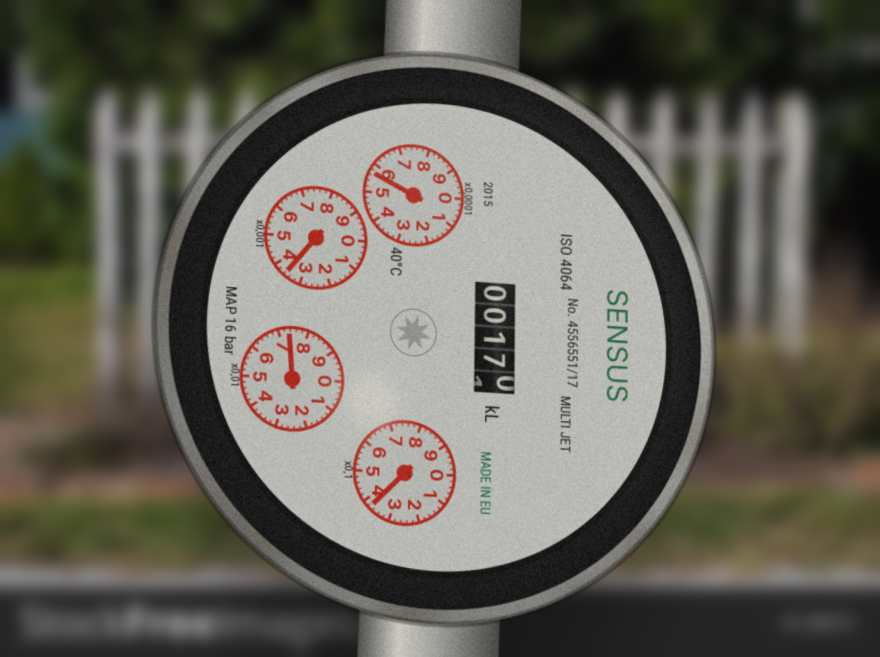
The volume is 170.3735; kL
